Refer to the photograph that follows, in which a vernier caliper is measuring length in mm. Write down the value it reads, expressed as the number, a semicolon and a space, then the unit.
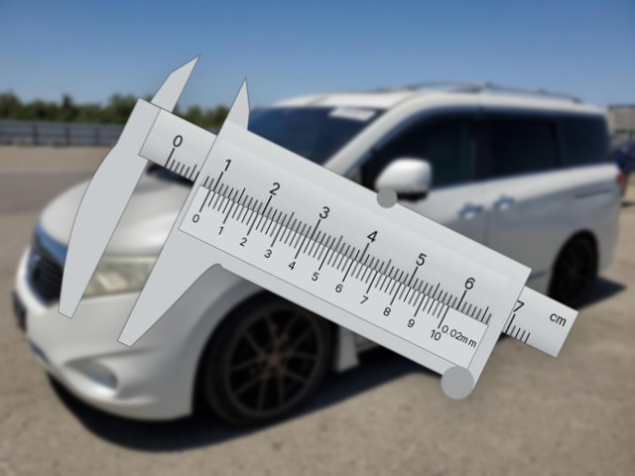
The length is 9.4; mm
